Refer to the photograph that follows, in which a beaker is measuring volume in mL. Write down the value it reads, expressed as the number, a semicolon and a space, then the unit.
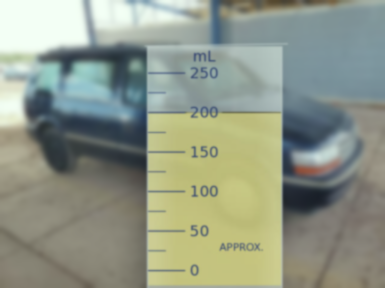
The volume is 200; mL
